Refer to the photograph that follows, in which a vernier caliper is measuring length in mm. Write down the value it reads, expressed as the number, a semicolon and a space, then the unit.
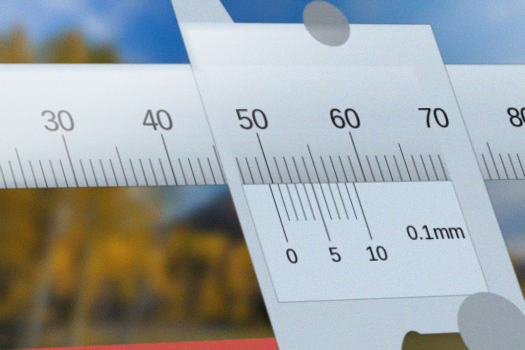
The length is 49.6; mm
